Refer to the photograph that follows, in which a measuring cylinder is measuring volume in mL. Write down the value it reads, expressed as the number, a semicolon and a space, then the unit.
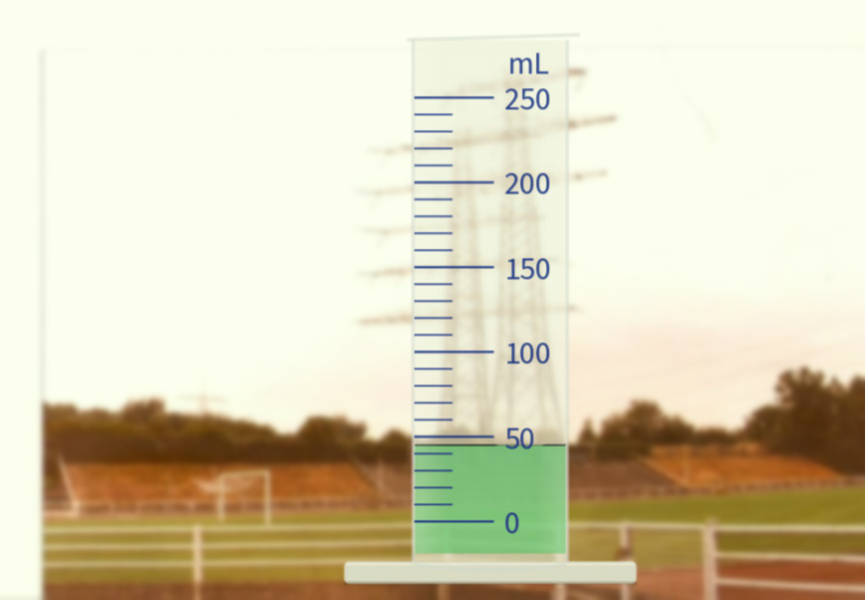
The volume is 45; mL
